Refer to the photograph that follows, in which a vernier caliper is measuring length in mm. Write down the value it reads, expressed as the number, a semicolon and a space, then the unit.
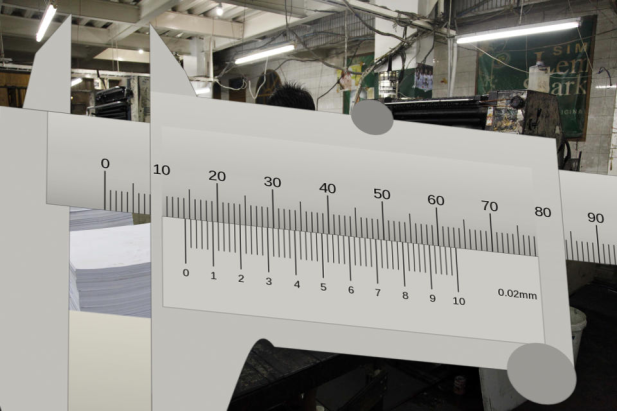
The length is 14.2; mm
